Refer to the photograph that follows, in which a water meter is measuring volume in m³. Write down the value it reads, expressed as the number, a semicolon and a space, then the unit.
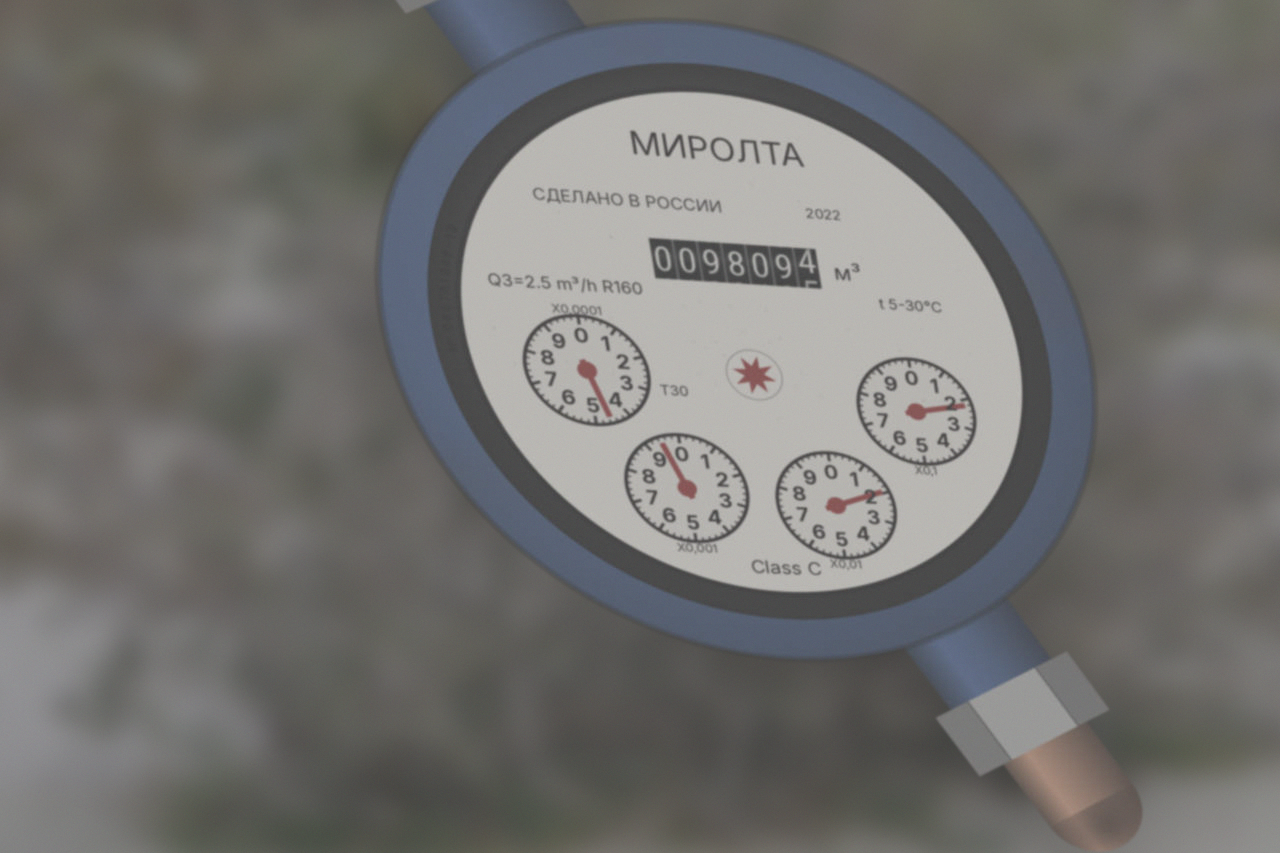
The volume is 98094.2194; m³
